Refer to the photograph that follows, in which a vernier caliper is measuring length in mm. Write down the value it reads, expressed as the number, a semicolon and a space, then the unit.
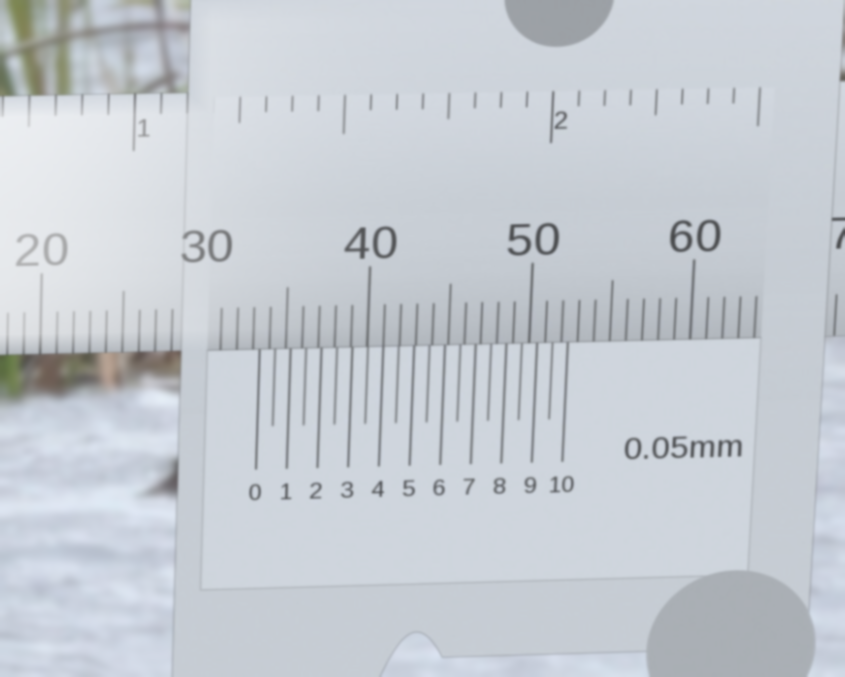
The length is 33.4; mm
